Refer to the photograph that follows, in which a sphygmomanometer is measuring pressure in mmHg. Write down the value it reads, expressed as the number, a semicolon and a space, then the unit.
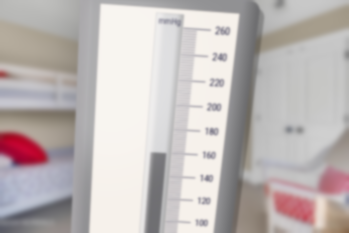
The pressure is 160; mmHg
